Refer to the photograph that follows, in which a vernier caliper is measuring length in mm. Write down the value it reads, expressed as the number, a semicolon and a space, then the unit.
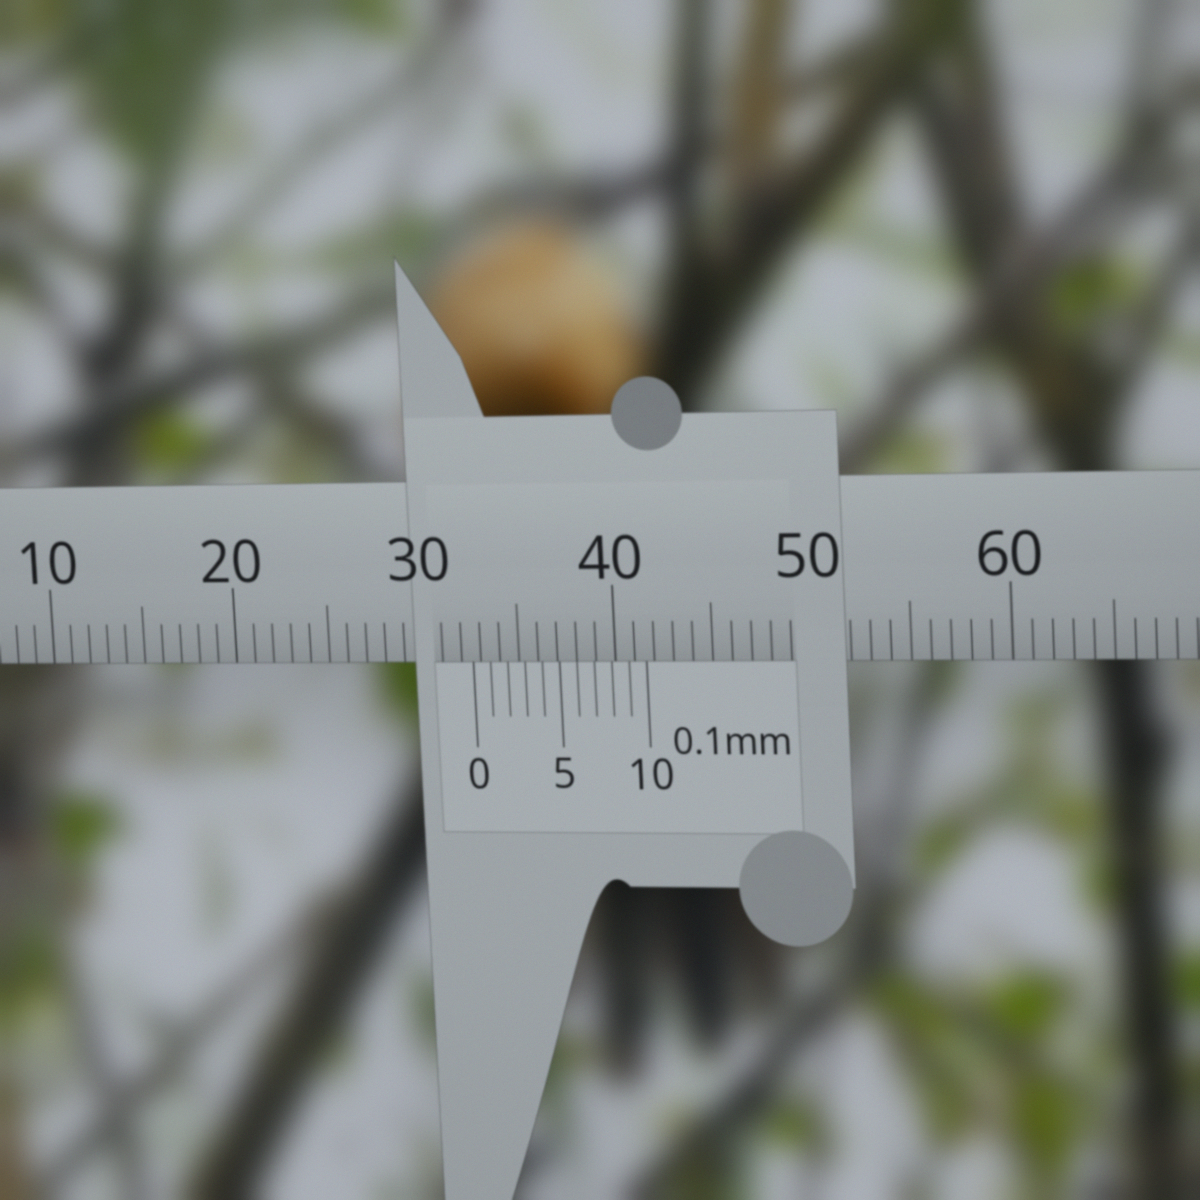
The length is 32.6; mm
